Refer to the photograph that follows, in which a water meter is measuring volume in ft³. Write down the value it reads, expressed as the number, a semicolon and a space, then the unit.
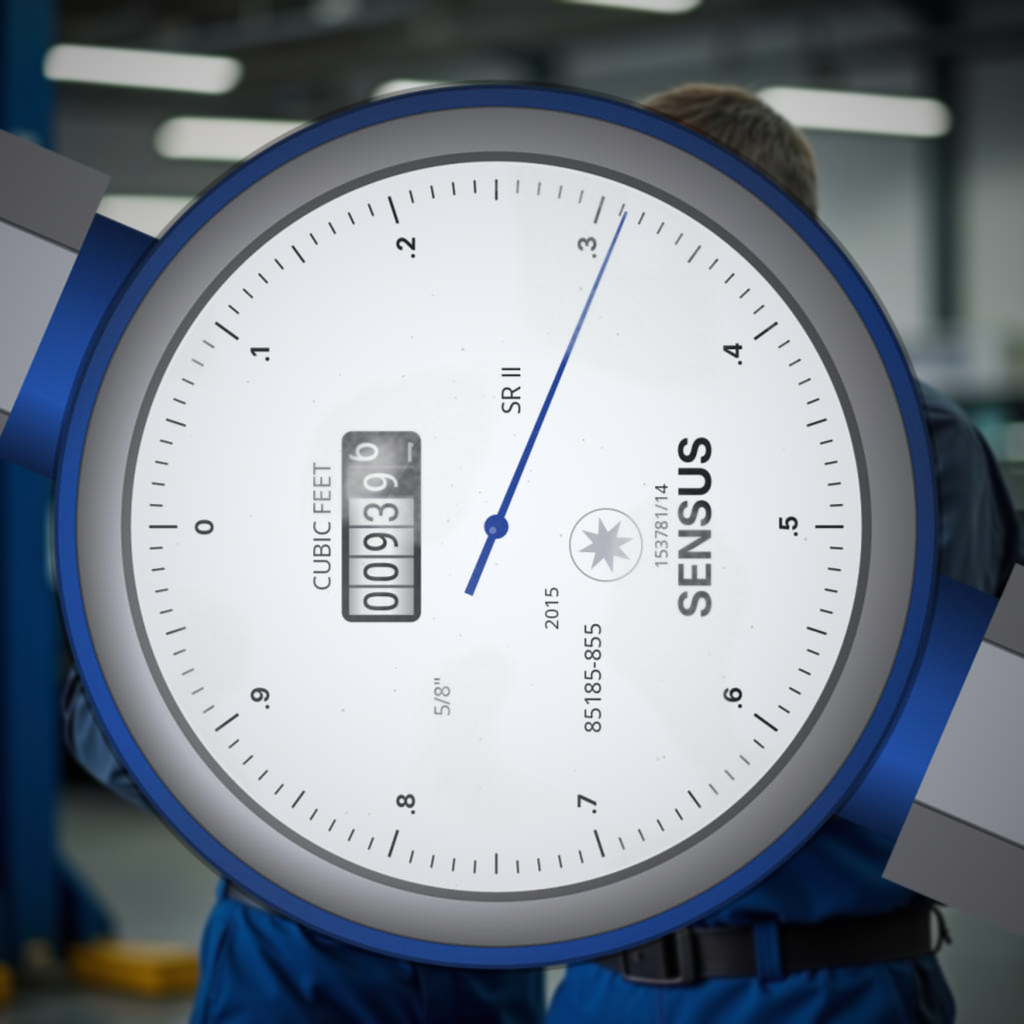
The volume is 9396.31; ft³
